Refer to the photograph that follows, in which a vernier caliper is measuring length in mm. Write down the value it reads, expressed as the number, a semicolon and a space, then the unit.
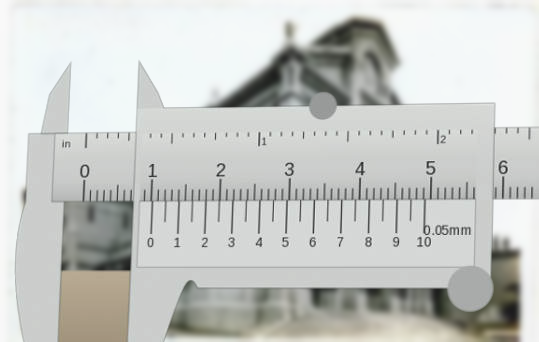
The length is 10.2; mm
